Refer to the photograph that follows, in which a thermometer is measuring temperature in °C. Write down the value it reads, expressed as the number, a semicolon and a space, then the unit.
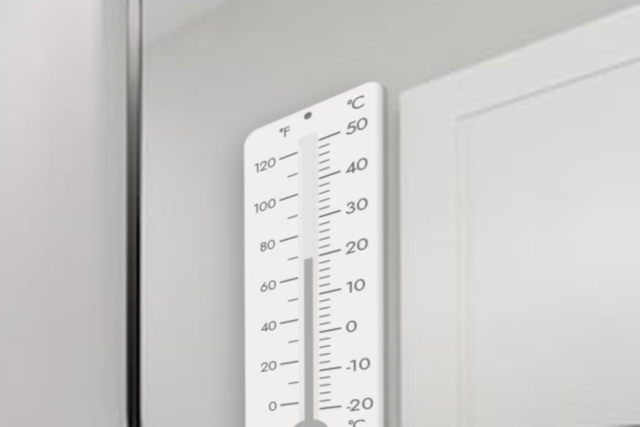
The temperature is 20; °C
